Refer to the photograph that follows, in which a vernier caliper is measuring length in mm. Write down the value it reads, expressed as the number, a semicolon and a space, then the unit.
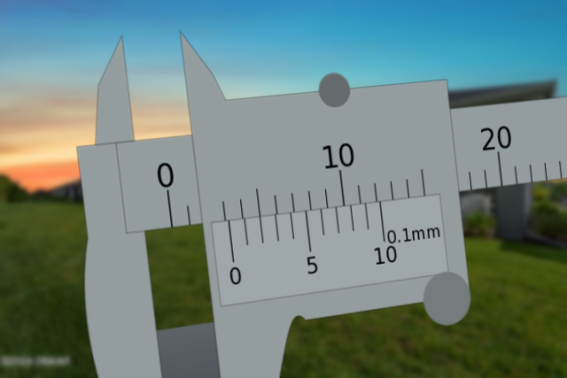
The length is 3.2; mm
